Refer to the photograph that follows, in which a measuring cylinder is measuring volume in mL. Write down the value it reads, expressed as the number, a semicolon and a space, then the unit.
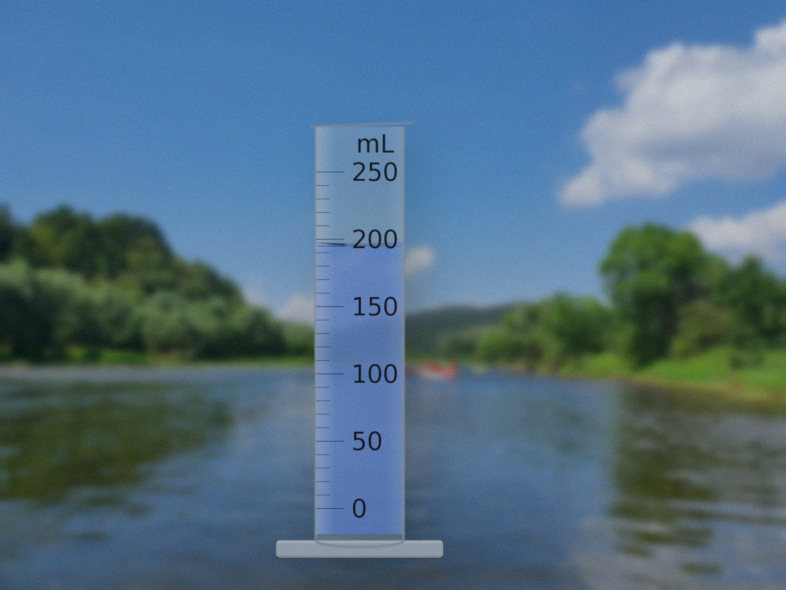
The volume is 195; mL
